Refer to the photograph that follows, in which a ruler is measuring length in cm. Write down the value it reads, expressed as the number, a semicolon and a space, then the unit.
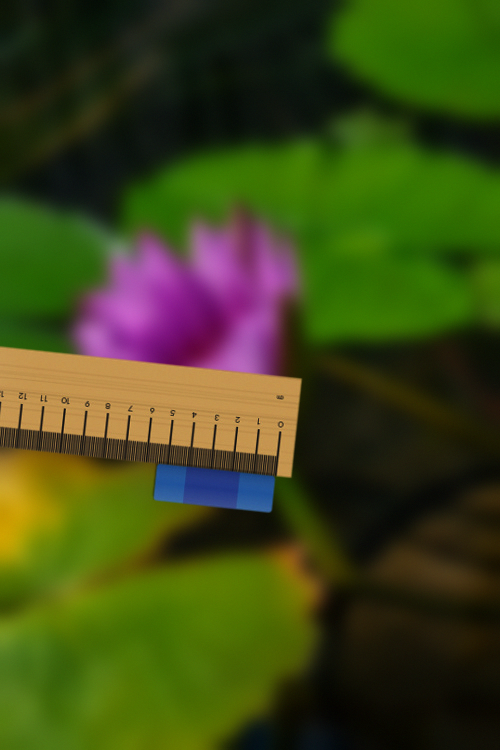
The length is 5.5; cm
